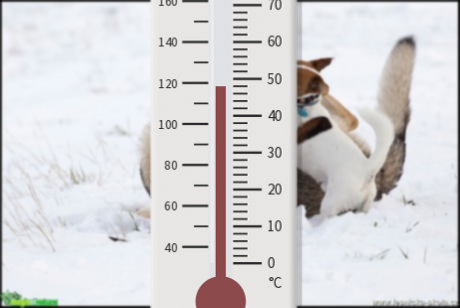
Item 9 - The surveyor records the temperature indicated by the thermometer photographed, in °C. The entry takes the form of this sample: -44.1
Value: 48
